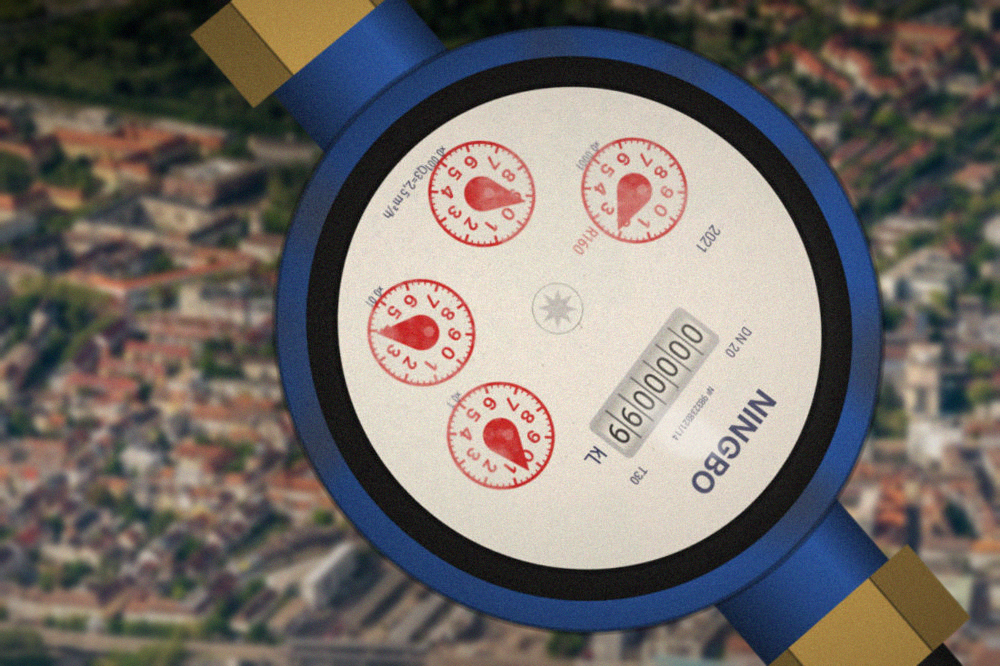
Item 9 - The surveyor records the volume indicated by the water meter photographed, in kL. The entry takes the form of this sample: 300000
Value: 99.0392
